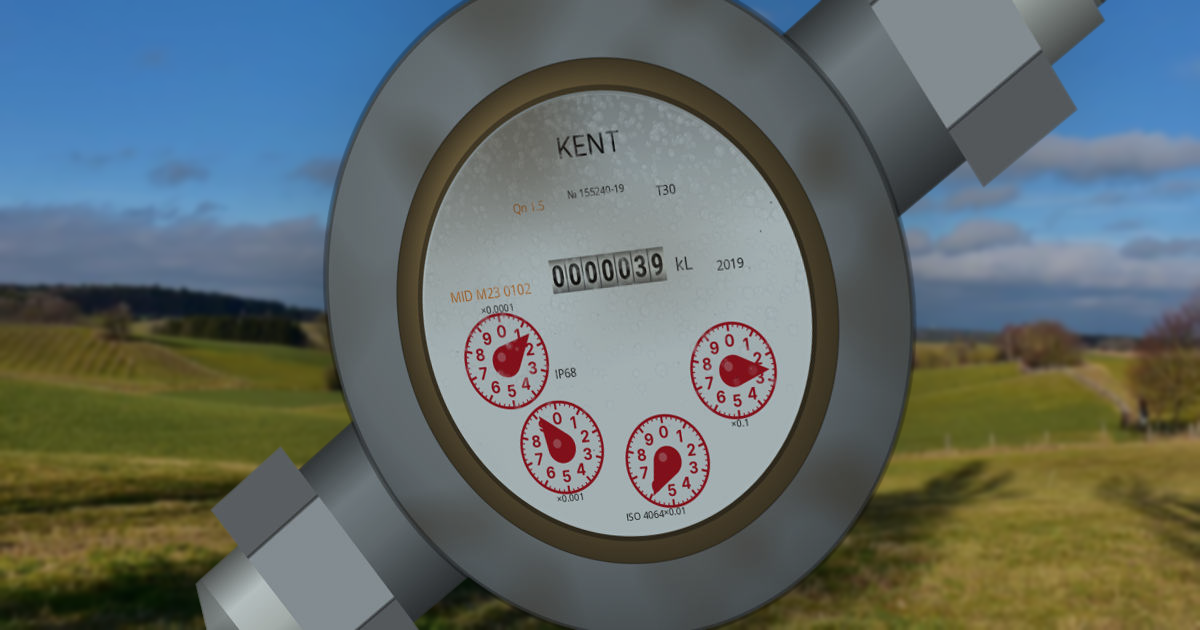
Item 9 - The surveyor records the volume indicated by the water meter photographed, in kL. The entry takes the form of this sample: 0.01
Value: 39.2591
